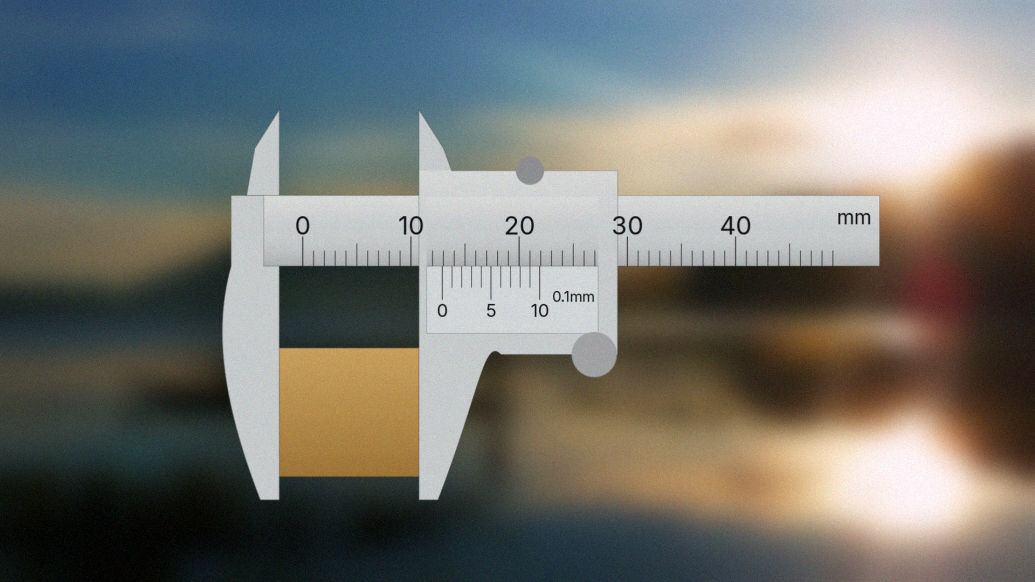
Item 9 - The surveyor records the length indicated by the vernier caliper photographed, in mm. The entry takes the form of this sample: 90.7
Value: 12.9
